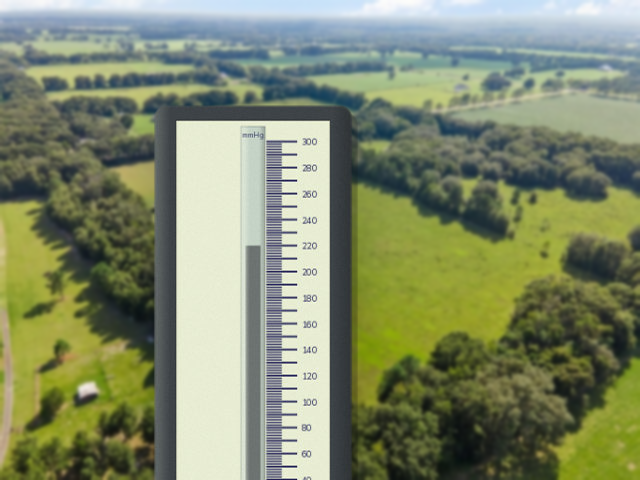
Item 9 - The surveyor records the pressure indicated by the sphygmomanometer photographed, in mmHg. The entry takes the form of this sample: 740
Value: 220
